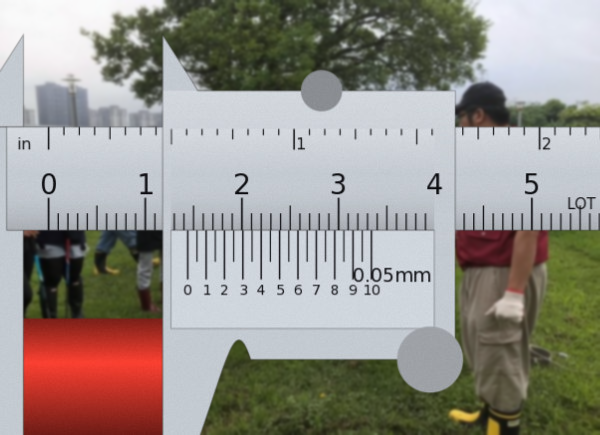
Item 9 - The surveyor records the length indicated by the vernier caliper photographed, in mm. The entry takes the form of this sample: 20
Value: 14.4
